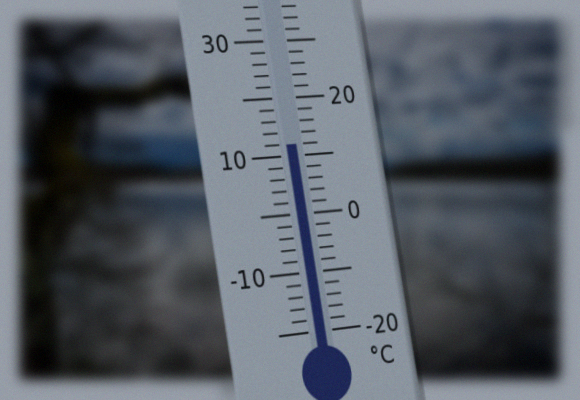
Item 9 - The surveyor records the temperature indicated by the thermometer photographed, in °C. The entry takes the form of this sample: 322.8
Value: 12
